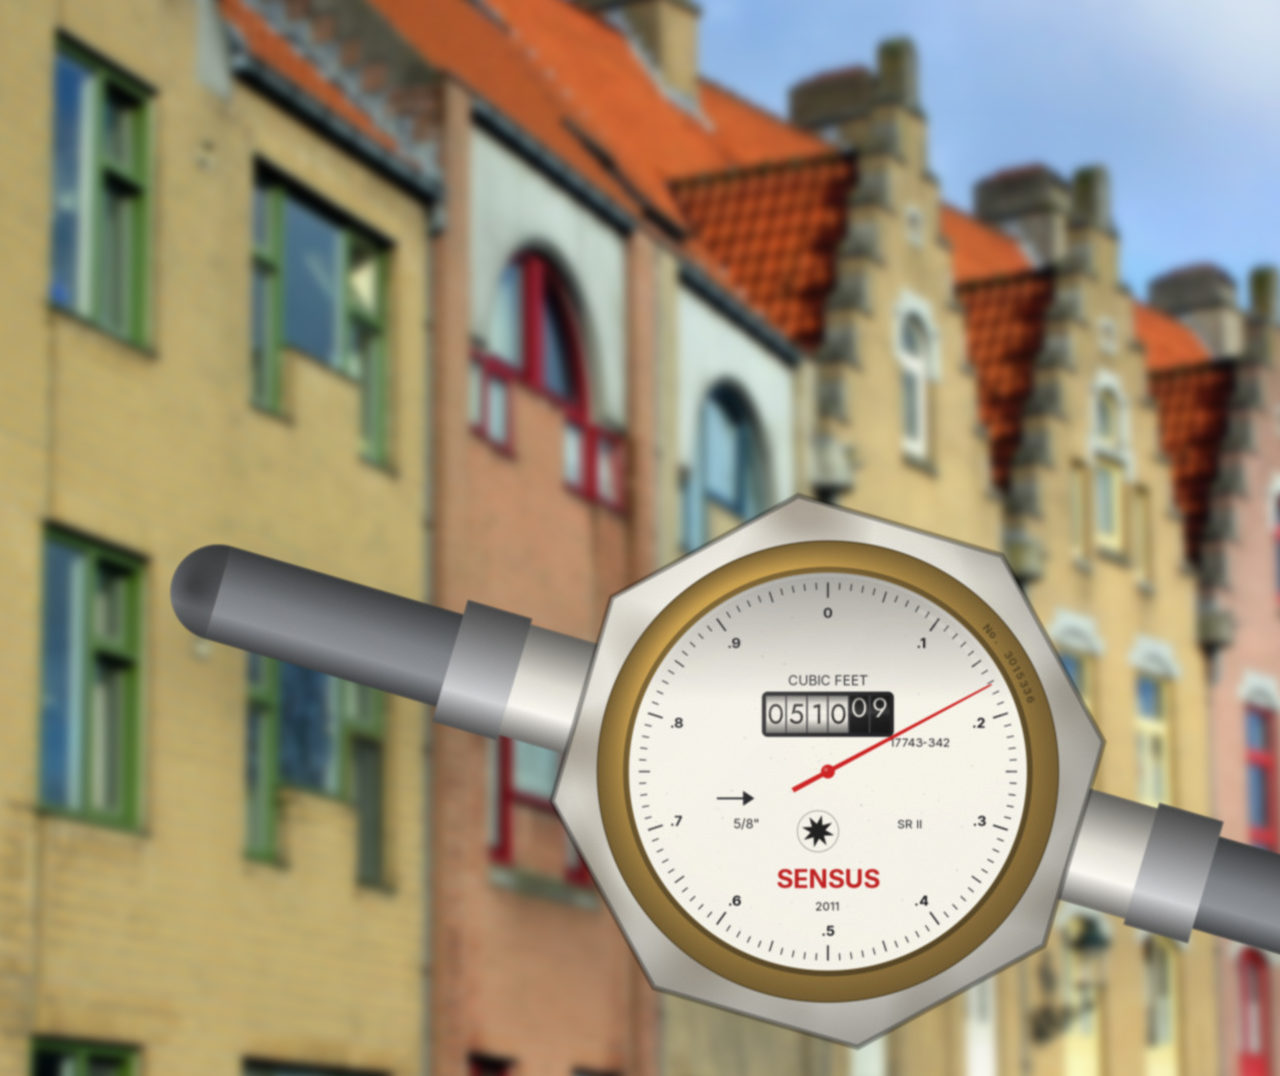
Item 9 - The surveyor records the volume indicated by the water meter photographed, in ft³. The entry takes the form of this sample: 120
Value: 51009.17
